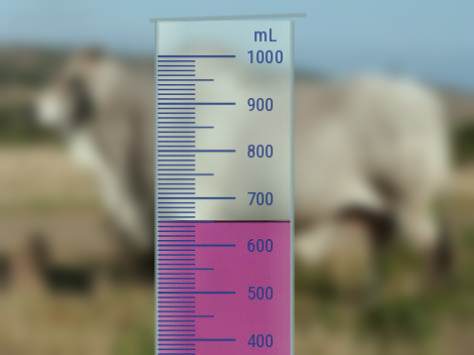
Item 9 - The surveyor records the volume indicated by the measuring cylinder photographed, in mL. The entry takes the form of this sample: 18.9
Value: 650
